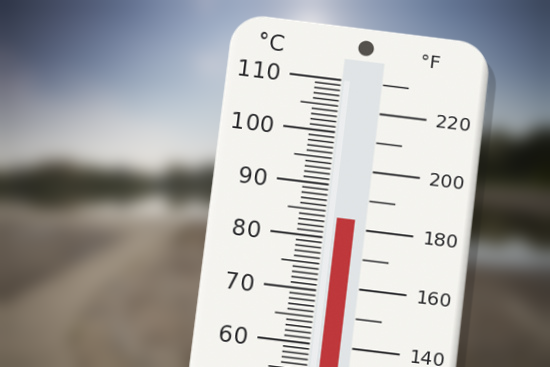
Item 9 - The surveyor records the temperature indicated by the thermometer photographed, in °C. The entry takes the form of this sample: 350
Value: 84
